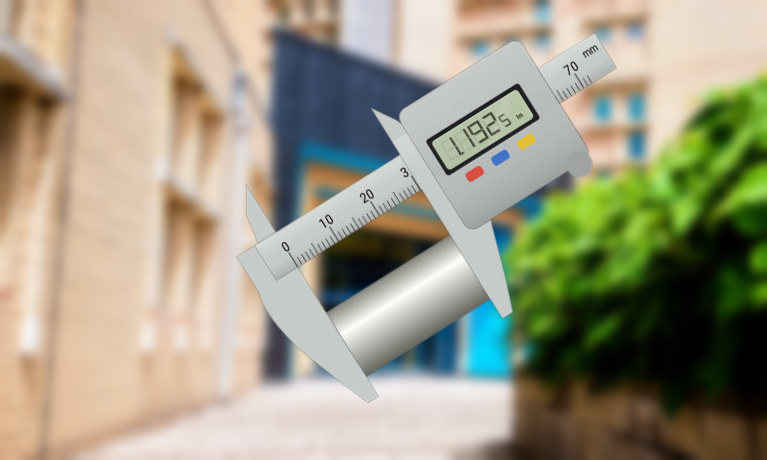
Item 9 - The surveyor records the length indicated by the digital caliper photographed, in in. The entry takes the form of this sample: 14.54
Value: 1.1925
